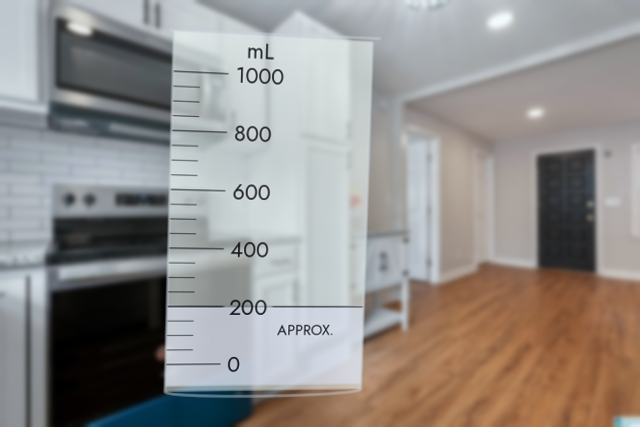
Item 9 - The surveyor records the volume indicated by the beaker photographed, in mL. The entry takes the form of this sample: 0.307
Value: 200
